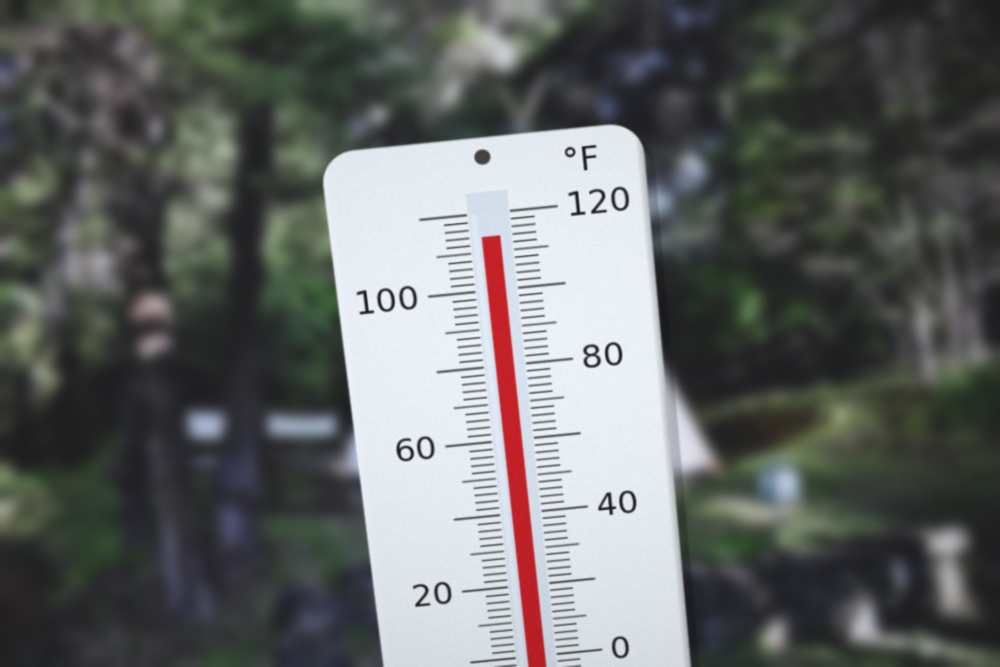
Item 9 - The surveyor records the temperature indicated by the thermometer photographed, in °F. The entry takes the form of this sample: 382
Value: 114
